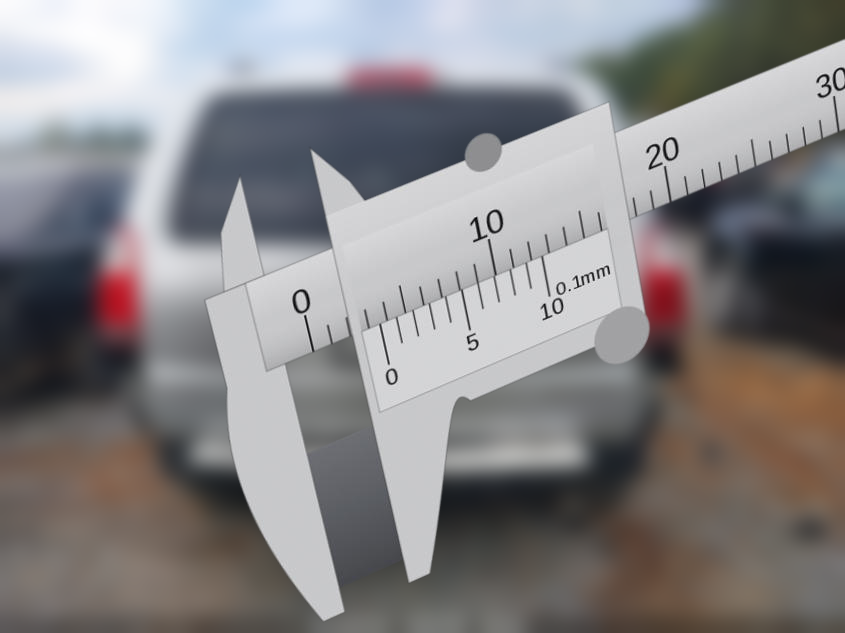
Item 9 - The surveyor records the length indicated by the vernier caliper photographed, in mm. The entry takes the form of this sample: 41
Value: 3.6
